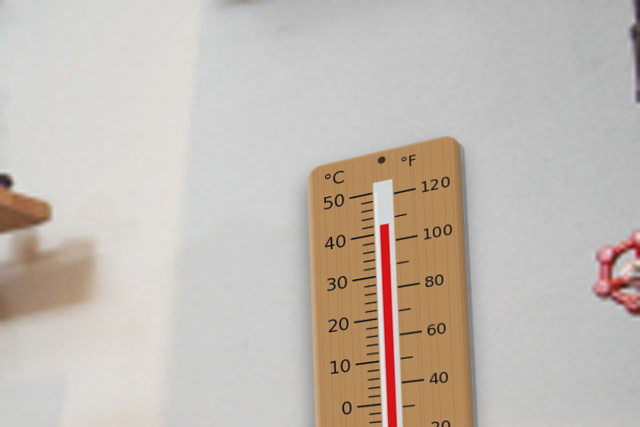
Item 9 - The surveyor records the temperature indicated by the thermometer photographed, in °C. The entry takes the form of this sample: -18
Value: 42
